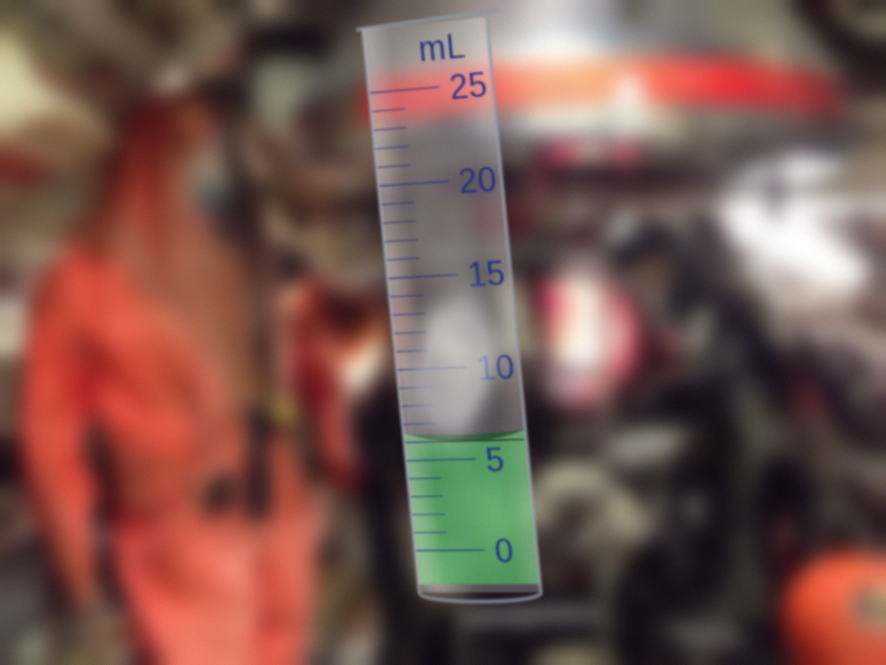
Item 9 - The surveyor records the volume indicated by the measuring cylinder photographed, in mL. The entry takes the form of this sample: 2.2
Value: 6
